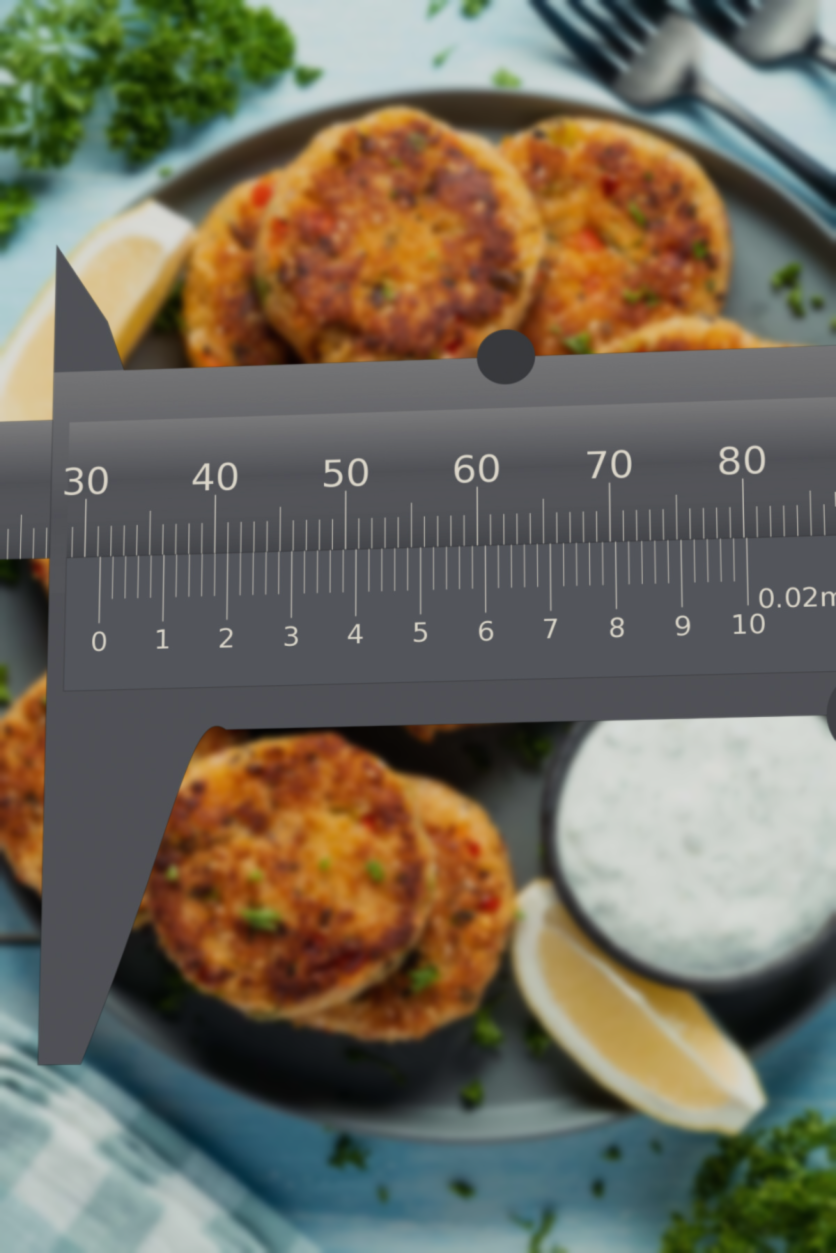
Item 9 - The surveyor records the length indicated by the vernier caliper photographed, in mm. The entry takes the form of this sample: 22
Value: 31.2
